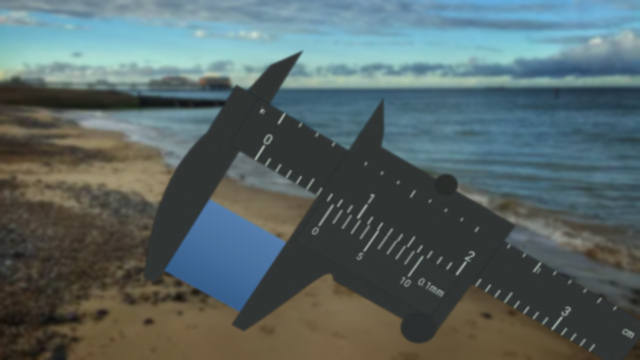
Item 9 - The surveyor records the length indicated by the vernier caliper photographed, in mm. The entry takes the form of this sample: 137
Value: 7.6
